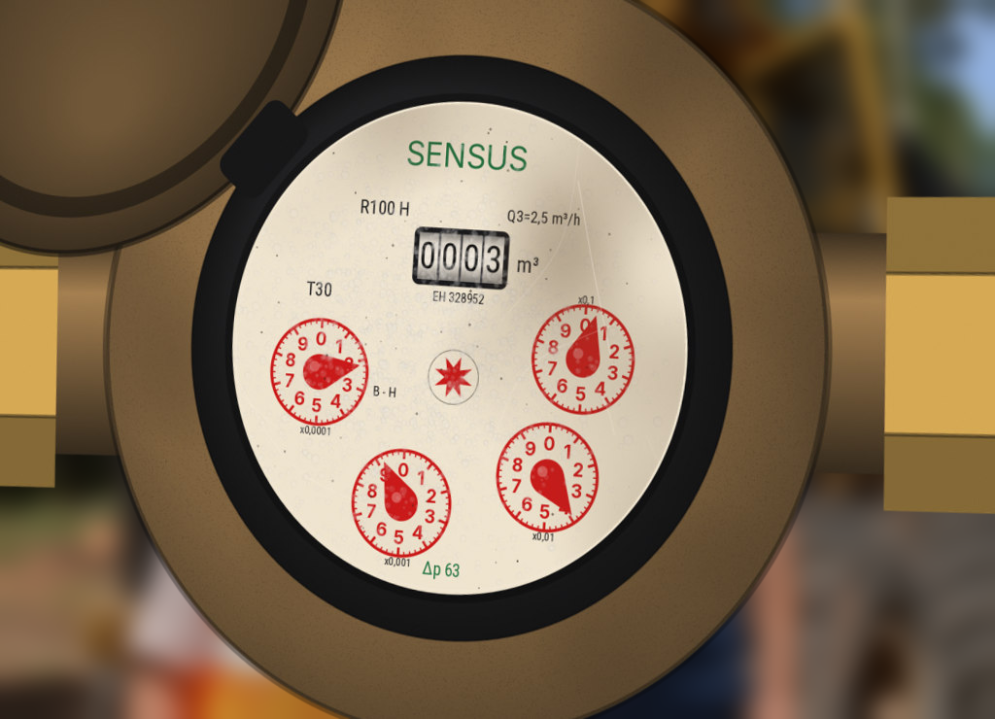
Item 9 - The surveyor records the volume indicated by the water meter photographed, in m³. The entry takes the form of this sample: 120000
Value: 3.0392
